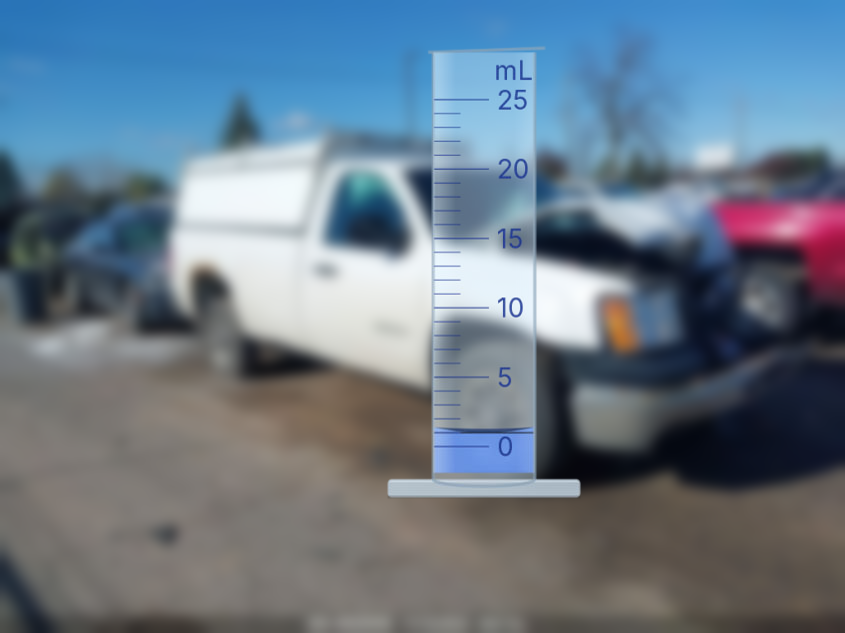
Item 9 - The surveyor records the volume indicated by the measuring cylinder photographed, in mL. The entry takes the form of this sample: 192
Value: 1
